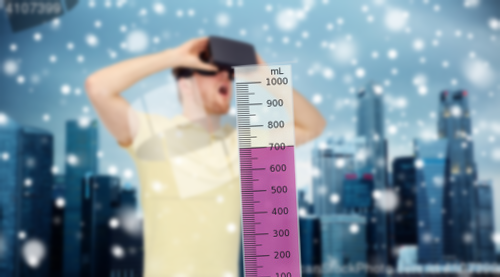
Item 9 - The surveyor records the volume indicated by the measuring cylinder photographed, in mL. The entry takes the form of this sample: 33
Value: 700
